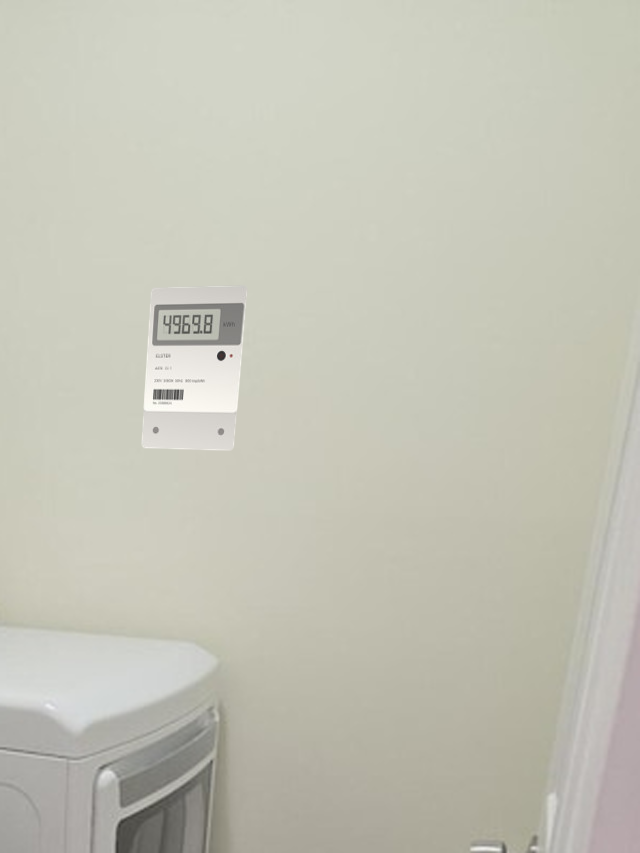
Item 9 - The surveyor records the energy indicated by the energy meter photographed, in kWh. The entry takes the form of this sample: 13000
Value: 4969.8
